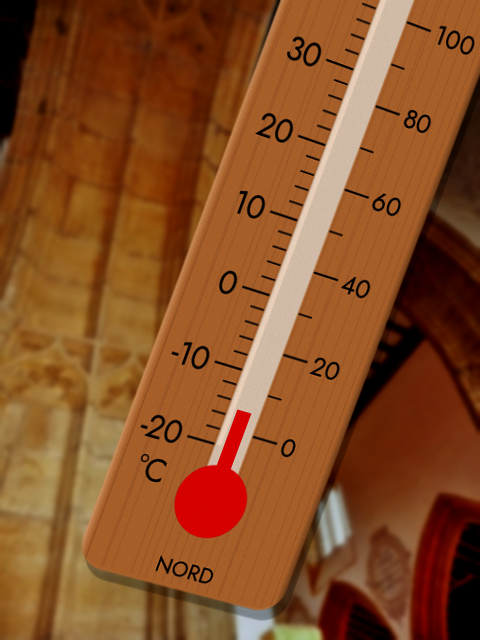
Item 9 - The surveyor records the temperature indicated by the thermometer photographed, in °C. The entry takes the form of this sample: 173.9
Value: -15
